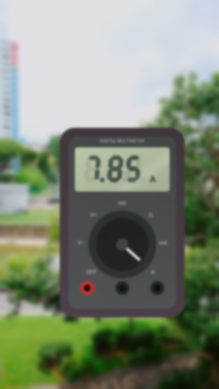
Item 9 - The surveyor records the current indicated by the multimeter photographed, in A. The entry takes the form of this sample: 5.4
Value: 7.85
